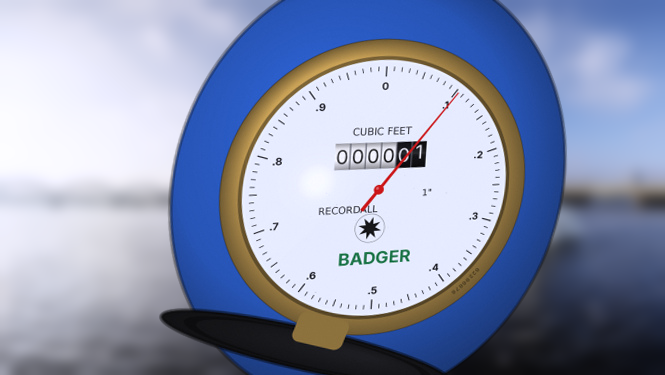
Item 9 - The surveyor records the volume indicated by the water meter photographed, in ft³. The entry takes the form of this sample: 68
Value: 1.10
